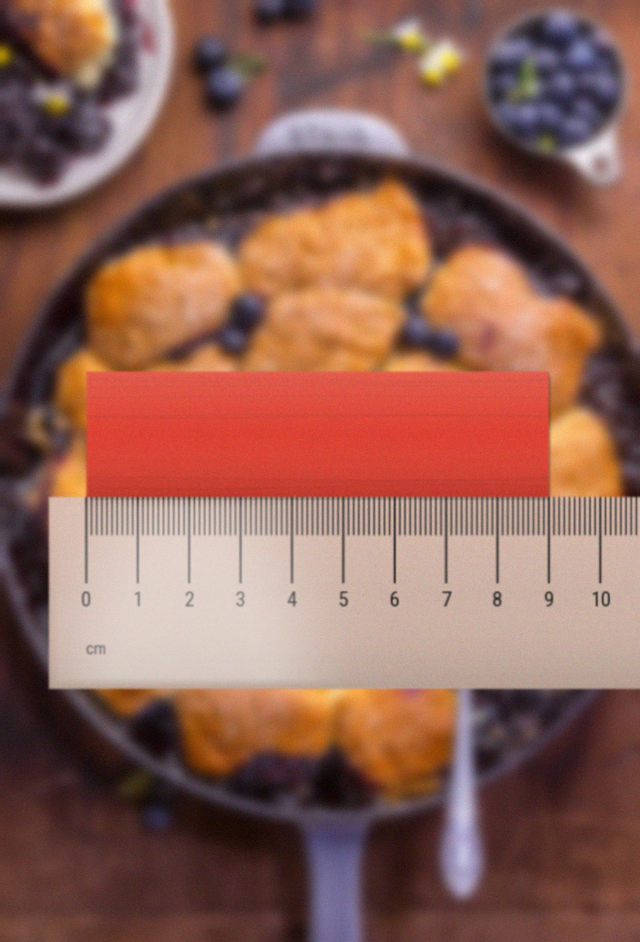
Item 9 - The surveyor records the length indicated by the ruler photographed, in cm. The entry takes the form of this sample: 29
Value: 9
